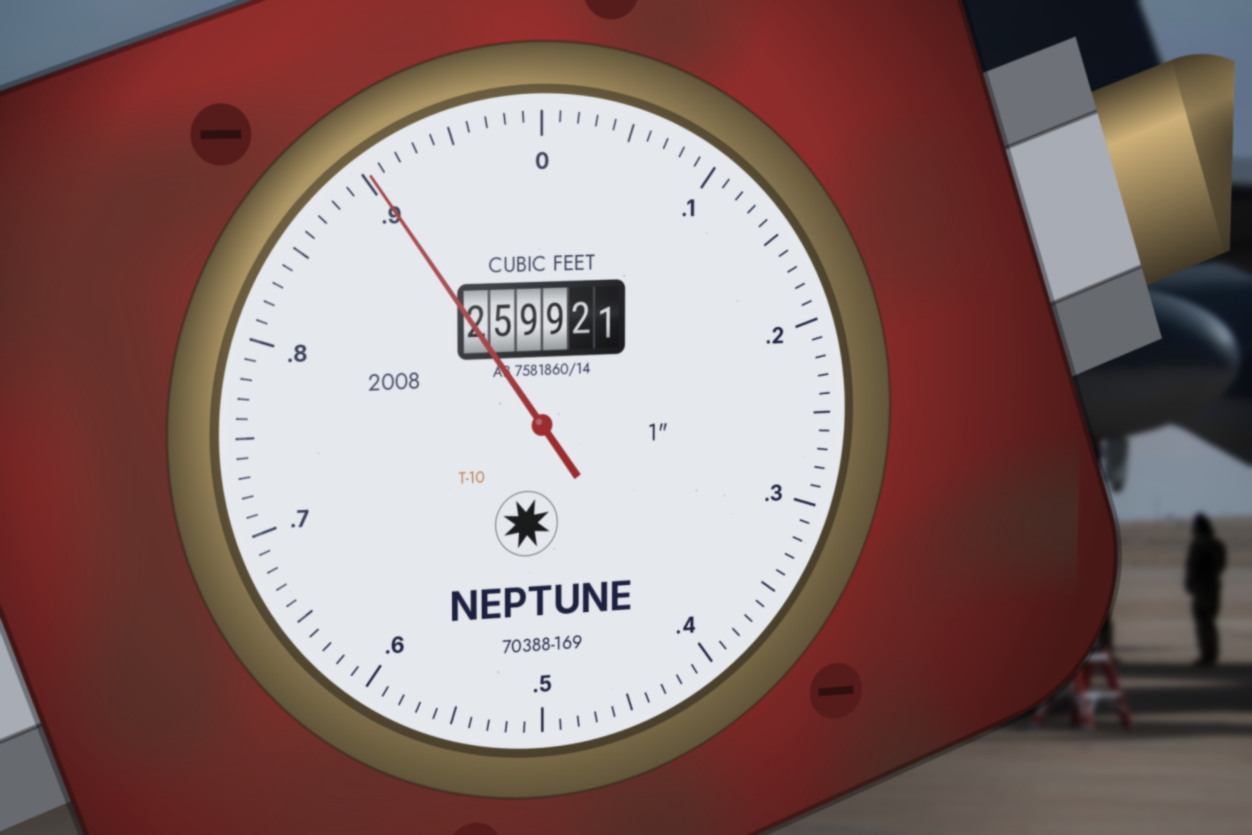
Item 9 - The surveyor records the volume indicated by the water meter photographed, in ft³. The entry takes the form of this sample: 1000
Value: 259920.90
